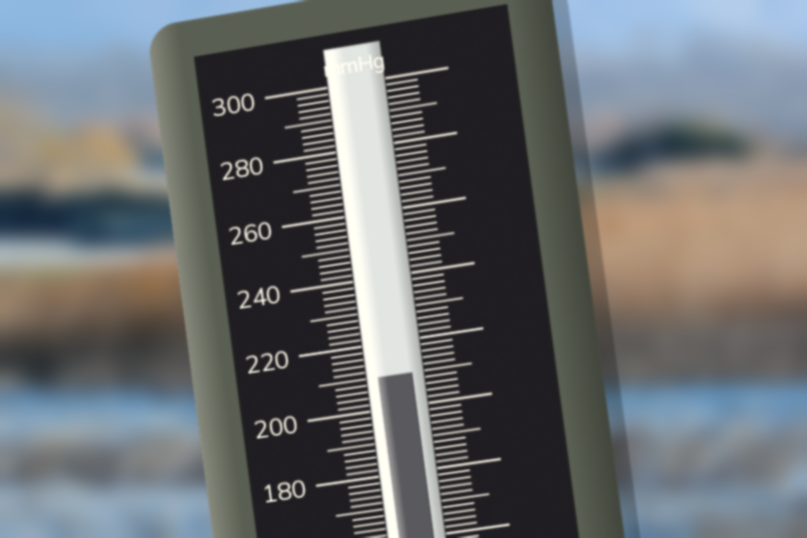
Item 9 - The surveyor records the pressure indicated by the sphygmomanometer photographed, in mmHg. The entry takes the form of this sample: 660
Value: 210
